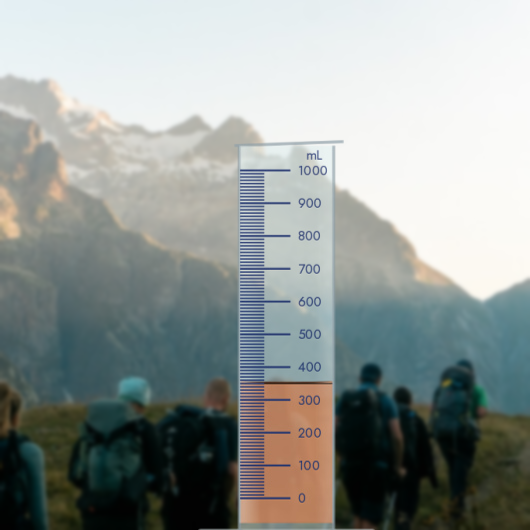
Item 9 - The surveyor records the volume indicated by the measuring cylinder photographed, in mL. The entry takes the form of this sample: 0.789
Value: 350
